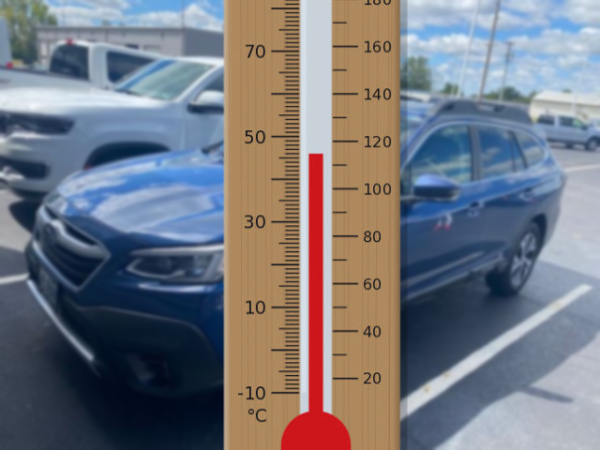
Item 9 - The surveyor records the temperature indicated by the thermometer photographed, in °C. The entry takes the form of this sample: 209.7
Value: 46
